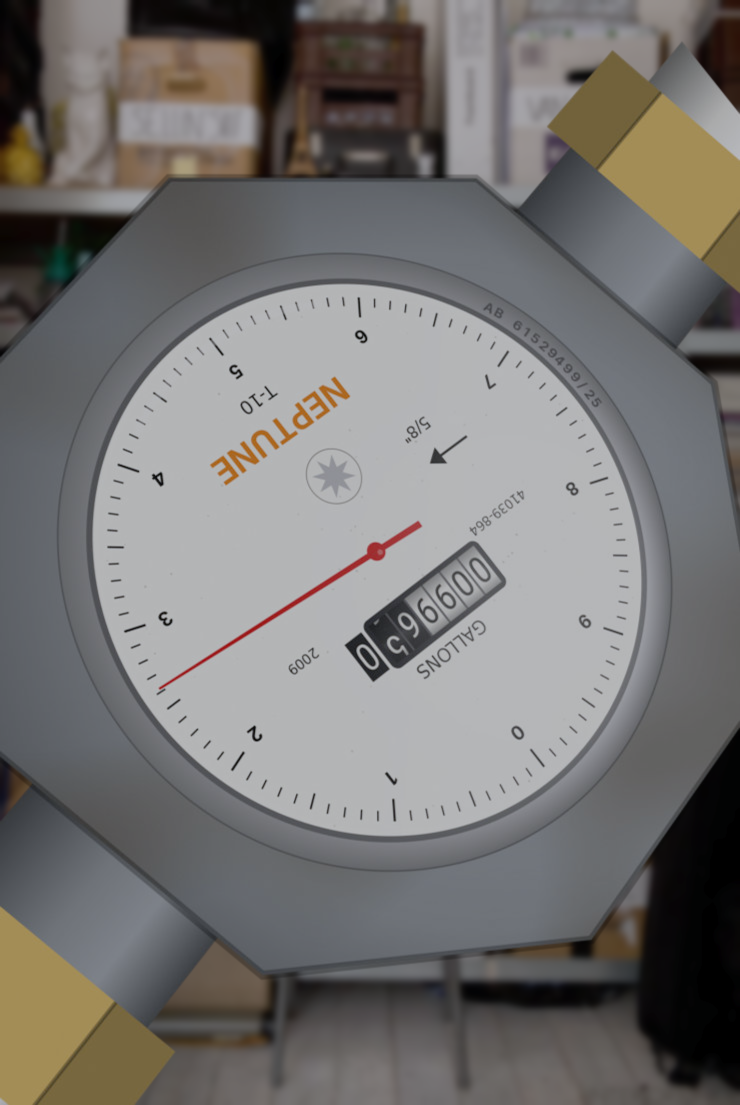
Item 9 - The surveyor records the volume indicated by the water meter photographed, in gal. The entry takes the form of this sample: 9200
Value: 99652.6
